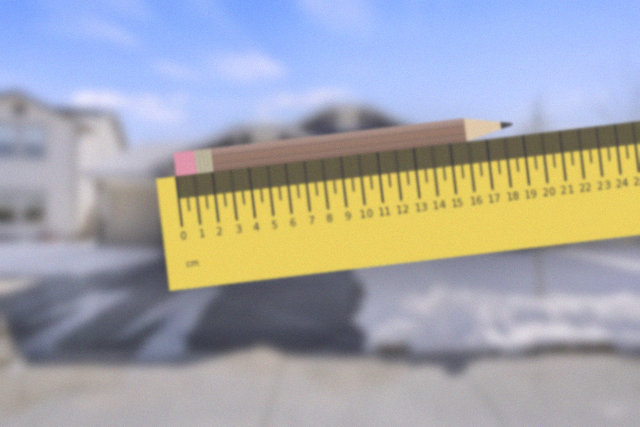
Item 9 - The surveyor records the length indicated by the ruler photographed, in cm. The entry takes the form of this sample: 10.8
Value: 18.5
